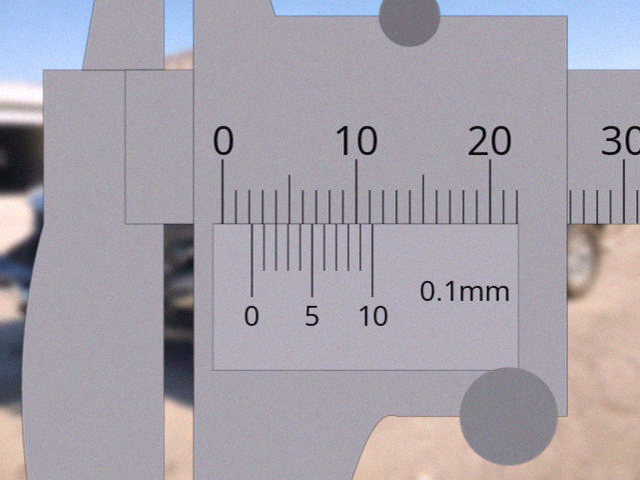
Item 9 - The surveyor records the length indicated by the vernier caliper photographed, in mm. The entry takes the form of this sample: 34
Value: 2.2
